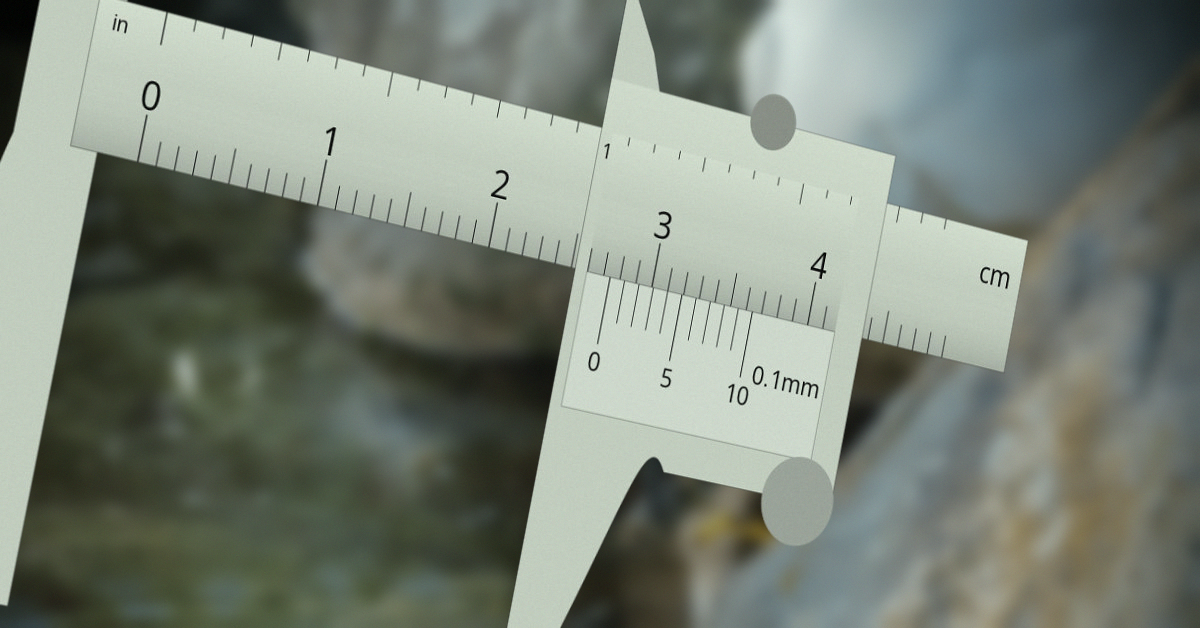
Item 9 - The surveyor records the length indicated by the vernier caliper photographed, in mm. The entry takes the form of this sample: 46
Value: 27.4
